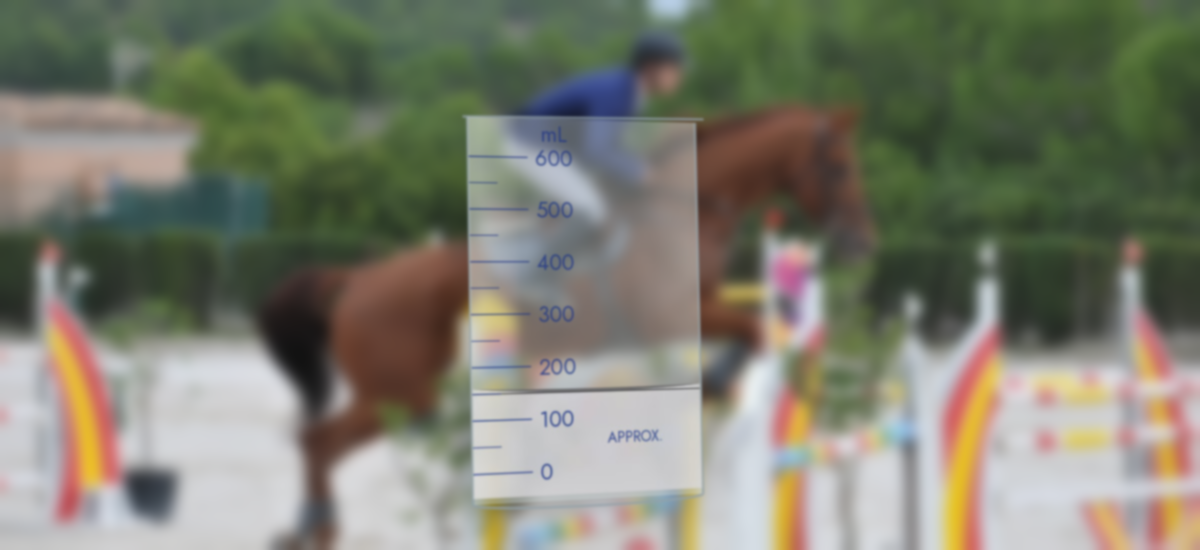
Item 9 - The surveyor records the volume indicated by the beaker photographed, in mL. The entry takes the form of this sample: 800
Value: 150
